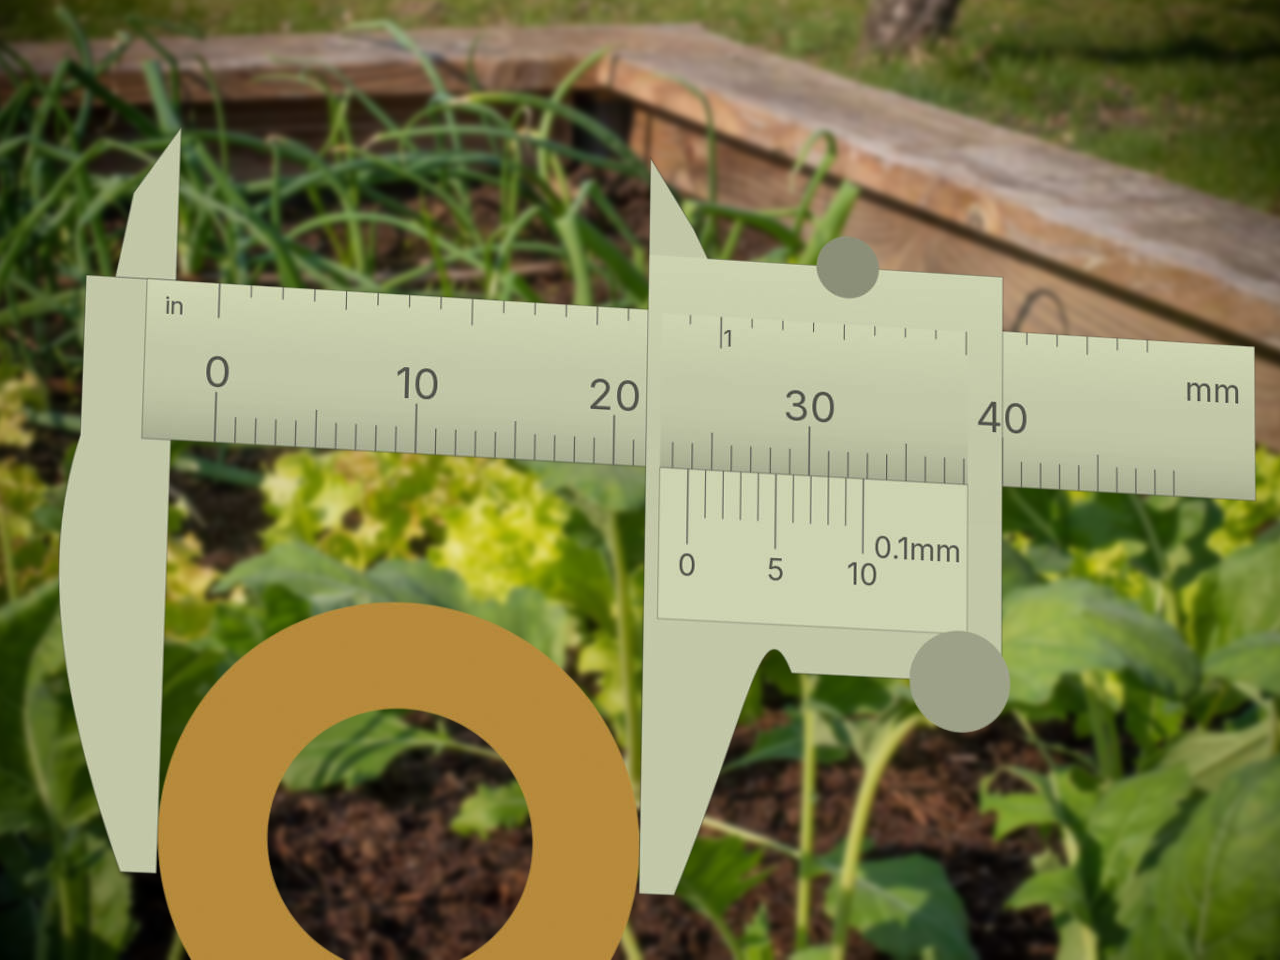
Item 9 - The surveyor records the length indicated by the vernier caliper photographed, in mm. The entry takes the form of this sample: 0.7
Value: 23.8
